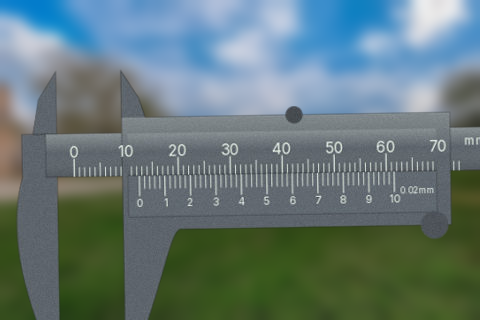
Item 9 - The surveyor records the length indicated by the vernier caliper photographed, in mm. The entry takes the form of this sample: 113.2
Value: 12.5
